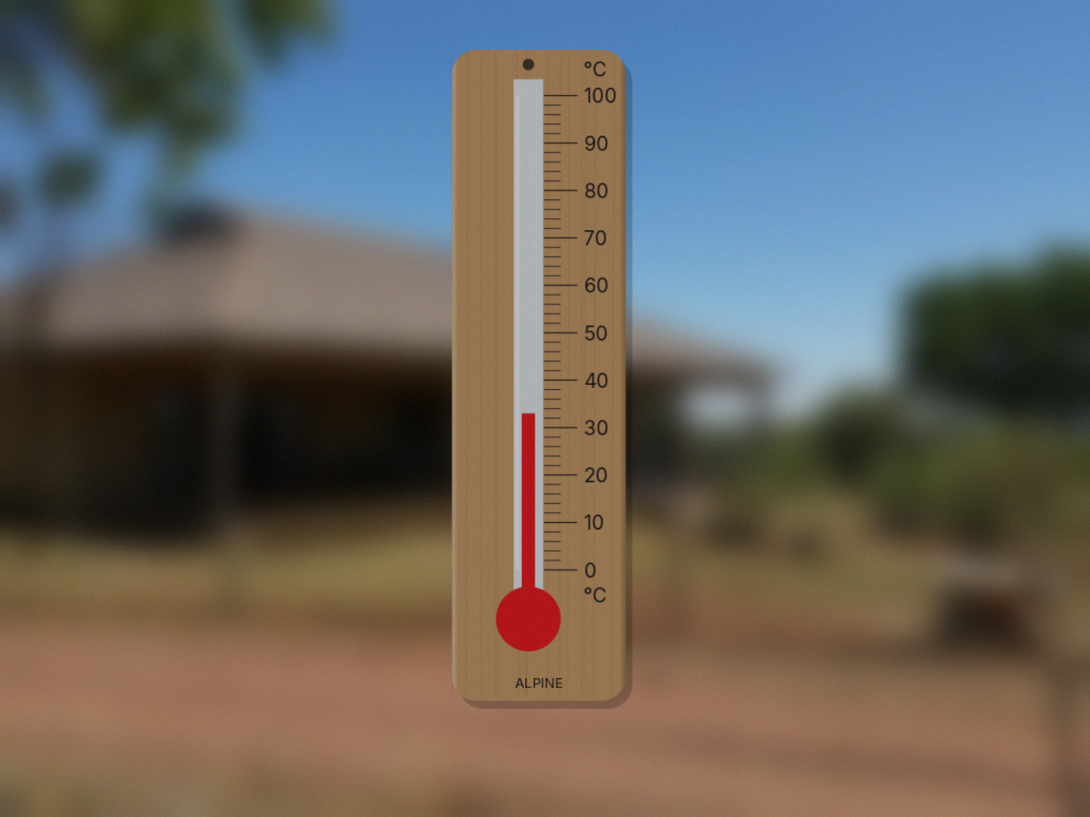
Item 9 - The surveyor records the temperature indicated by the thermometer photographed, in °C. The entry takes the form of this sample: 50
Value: 33
